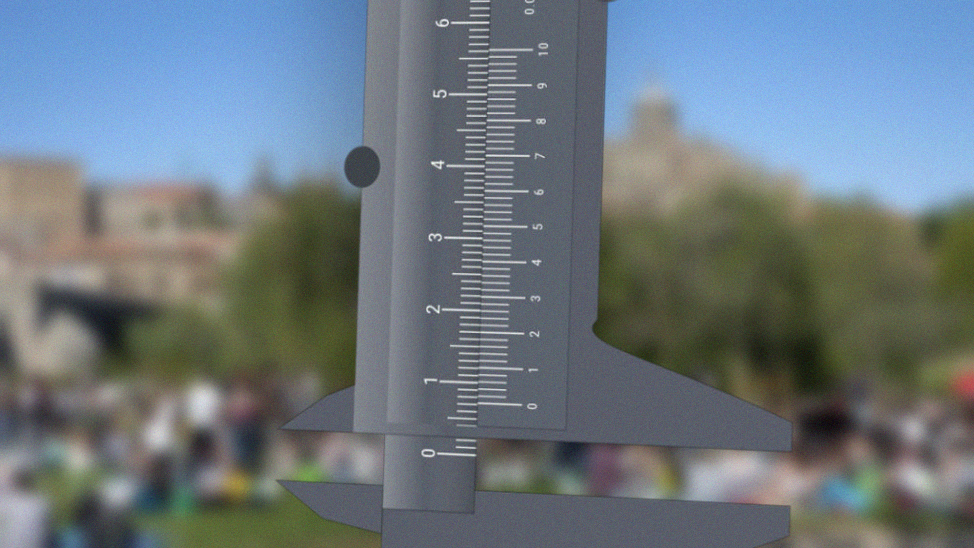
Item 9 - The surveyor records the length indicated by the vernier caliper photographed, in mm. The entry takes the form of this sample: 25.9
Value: 7.2
